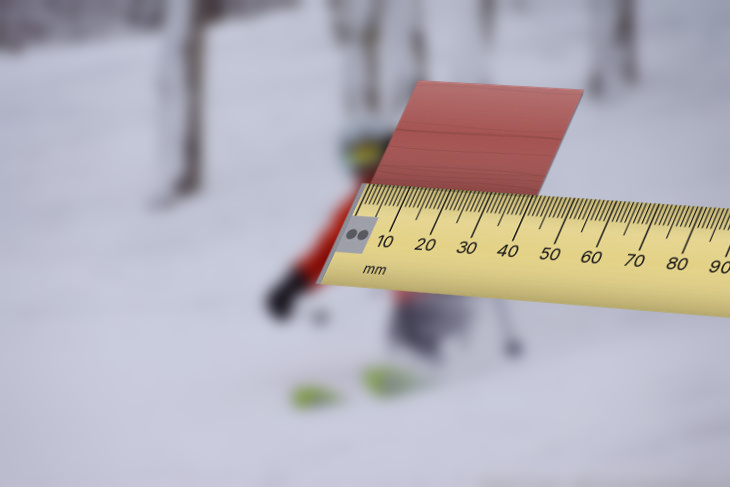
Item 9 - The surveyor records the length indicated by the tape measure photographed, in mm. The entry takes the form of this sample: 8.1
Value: 41
